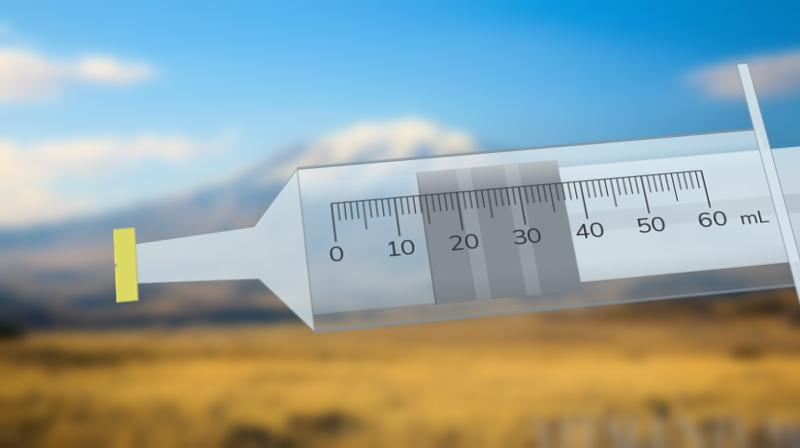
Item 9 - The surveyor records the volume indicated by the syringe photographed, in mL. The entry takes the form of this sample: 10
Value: 14
